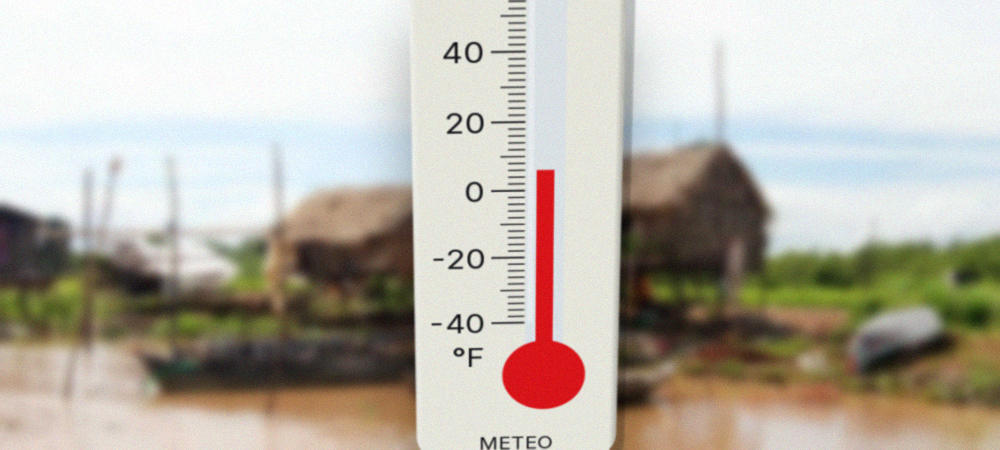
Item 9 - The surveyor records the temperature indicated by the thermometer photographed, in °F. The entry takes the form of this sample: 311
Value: 6
